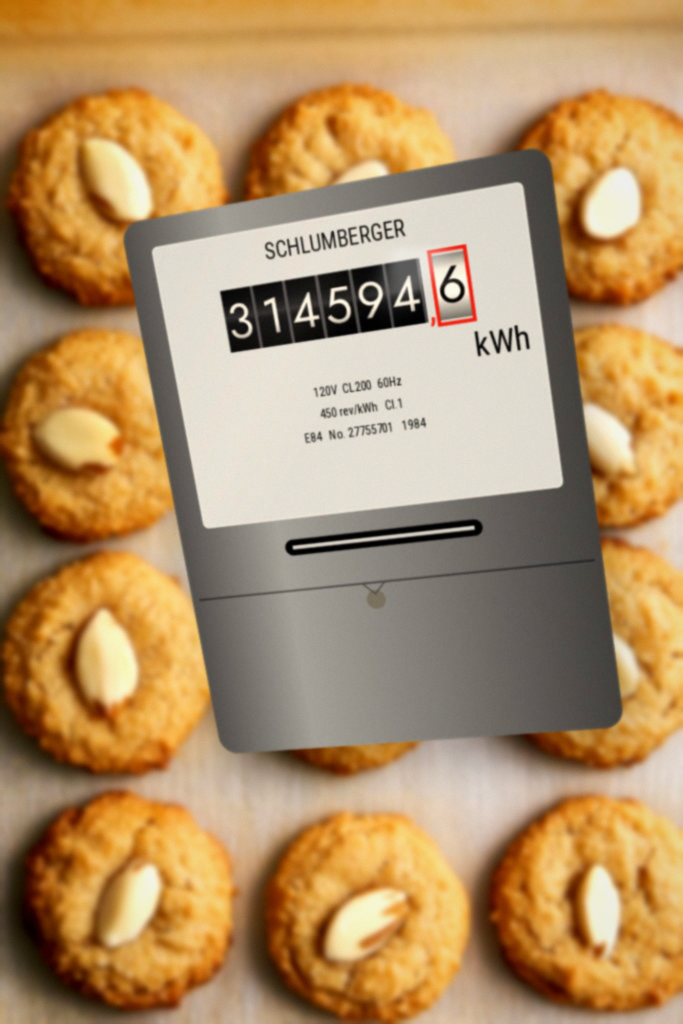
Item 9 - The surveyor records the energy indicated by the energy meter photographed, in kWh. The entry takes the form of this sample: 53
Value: 314594.6
